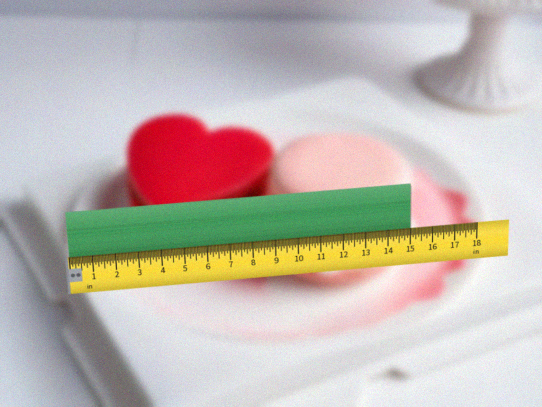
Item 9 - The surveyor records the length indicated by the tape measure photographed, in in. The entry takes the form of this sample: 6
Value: 15
